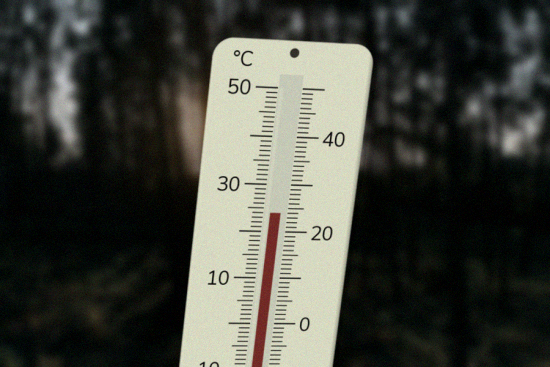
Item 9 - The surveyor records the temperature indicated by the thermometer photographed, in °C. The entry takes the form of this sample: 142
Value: 24
